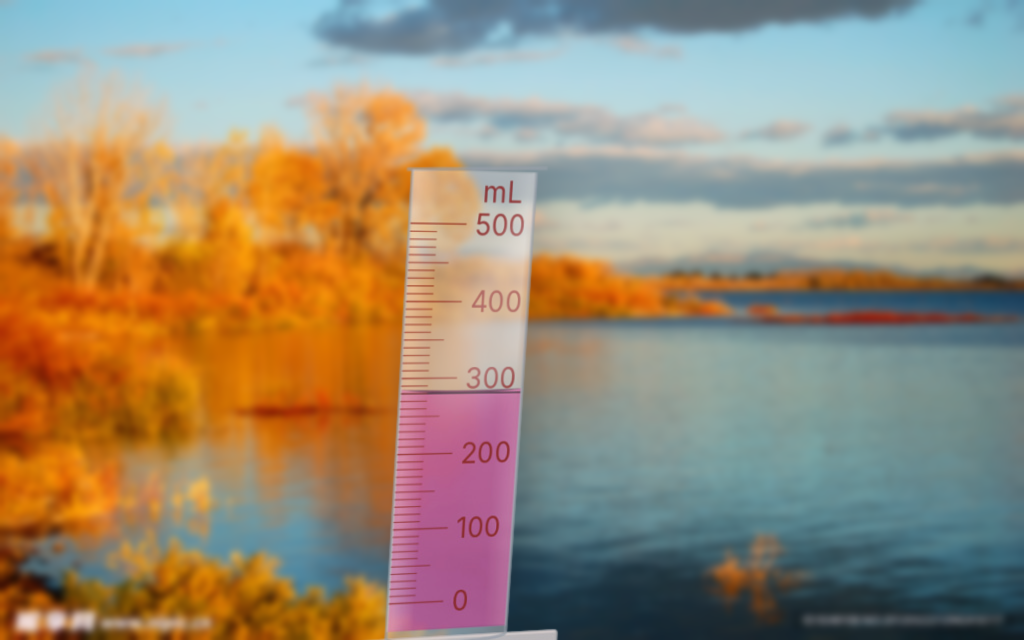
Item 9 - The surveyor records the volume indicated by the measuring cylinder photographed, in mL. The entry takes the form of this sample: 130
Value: 280
